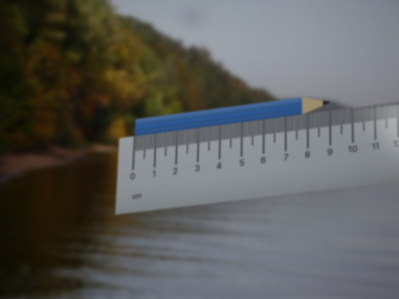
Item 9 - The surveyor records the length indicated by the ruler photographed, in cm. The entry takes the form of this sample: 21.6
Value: 9
